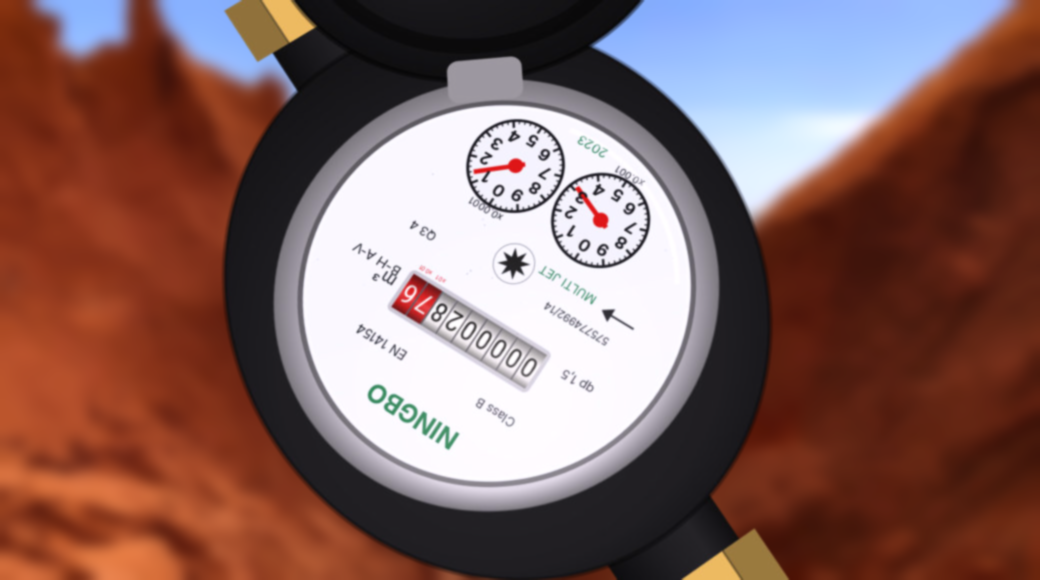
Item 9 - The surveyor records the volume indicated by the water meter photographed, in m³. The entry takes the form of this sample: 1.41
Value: 28.7631
